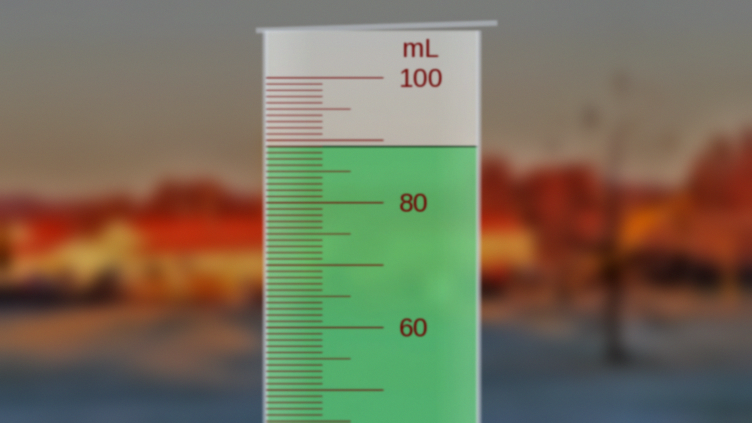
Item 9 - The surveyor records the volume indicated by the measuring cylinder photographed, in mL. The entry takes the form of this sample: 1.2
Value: 89
